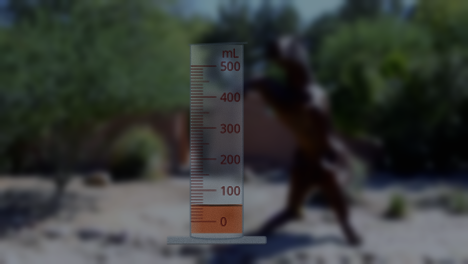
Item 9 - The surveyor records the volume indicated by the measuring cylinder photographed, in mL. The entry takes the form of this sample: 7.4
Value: 50
